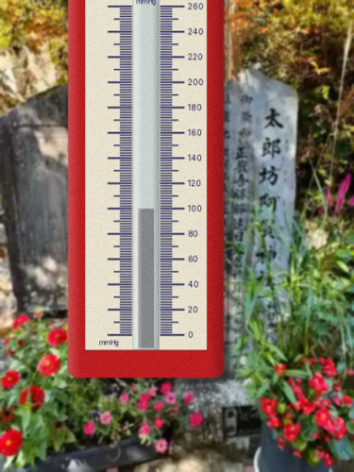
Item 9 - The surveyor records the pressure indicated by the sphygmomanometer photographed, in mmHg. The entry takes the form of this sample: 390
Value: 100
